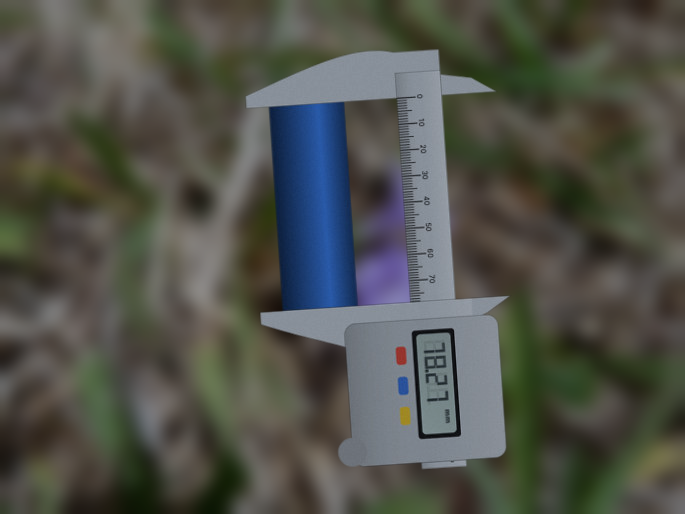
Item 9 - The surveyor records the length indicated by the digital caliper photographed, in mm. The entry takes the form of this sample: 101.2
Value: 78.27
